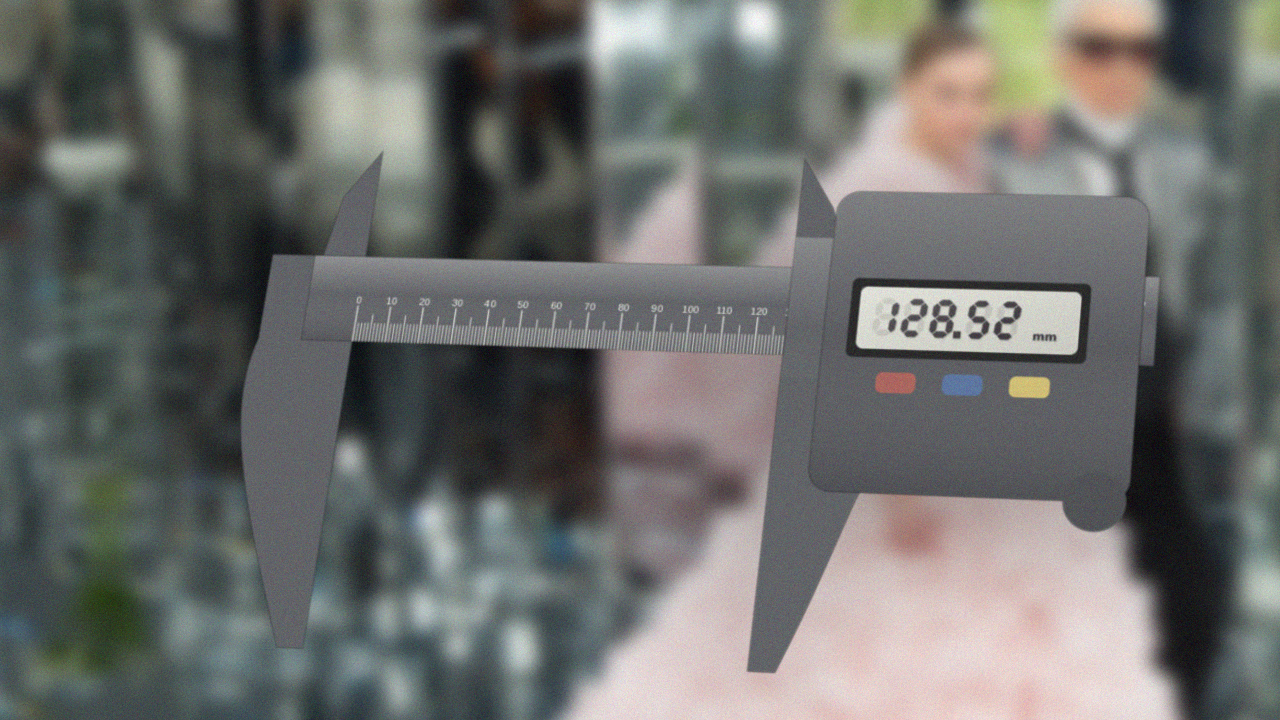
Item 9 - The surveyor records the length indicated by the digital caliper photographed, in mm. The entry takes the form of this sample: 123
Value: 128.52
